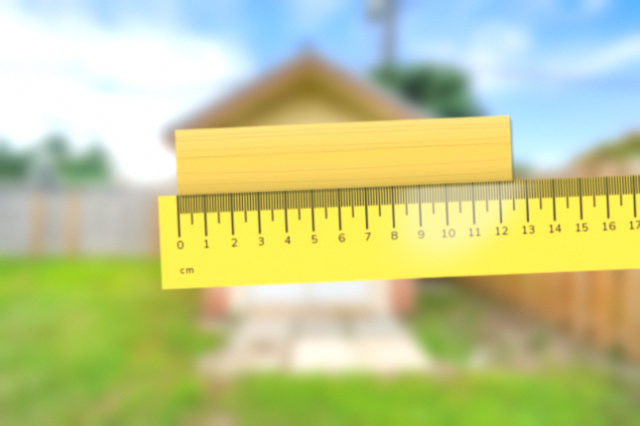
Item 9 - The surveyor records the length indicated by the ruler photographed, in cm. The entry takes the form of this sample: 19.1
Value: 12.5
